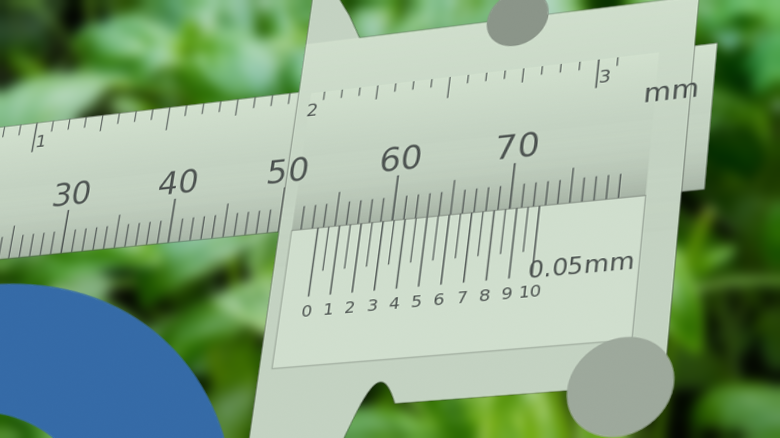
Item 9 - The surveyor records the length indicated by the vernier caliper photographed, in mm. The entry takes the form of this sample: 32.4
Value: 53.5
